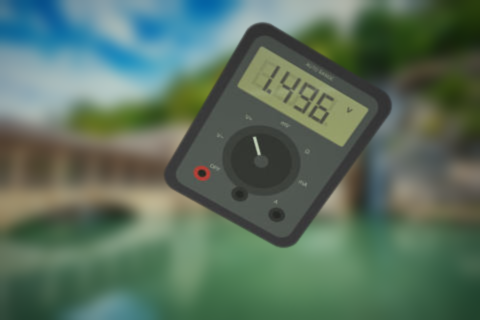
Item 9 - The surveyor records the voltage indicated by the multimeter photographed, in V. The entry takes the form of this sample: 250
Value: 1.496
